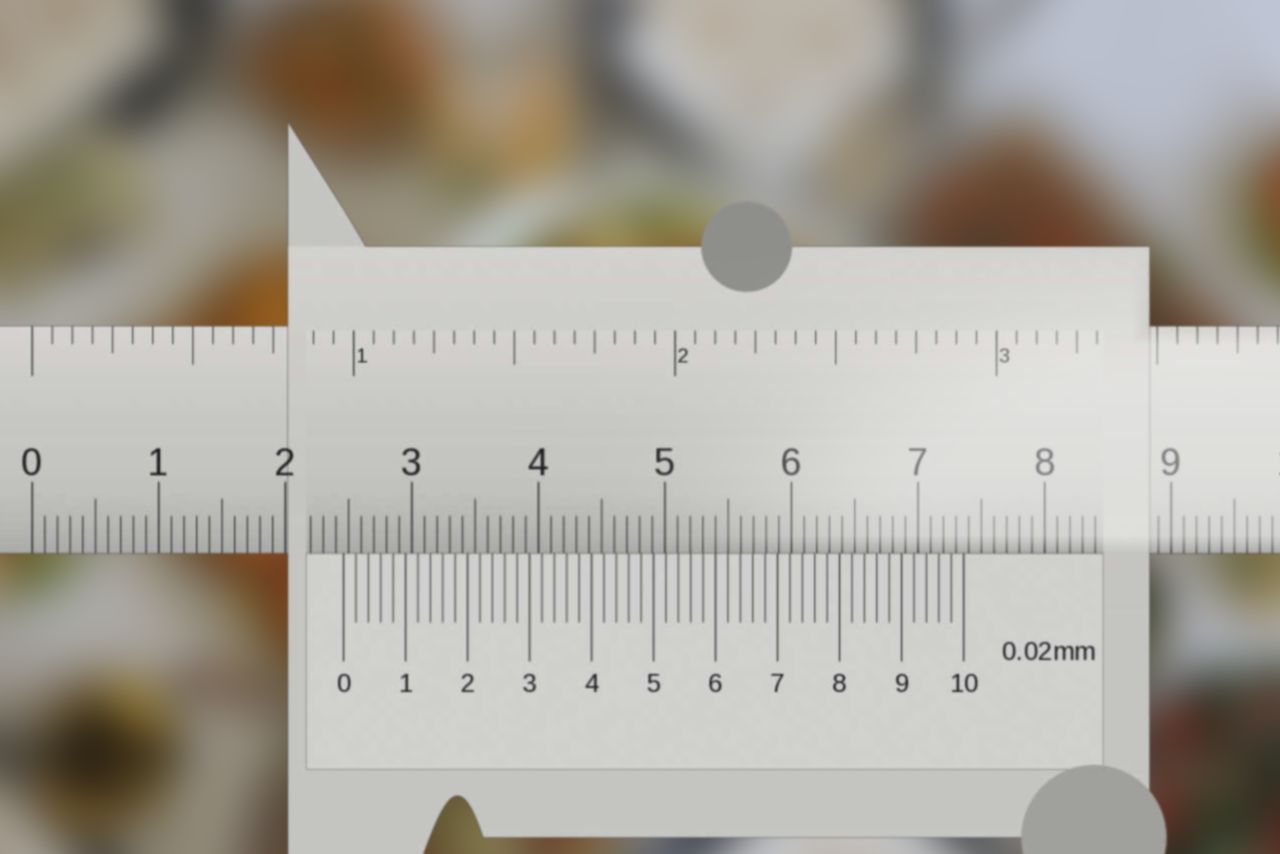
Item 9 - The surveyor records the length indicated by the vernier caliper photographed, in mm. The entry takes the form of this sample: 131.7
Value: 24.6
